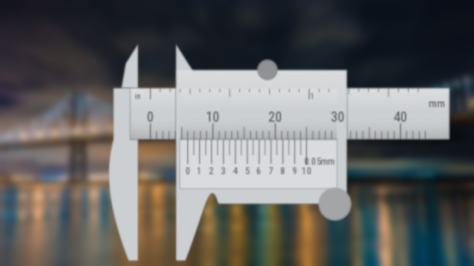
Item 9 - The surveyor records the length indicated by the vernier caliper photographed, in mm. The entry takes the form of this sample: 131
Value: 6.0
